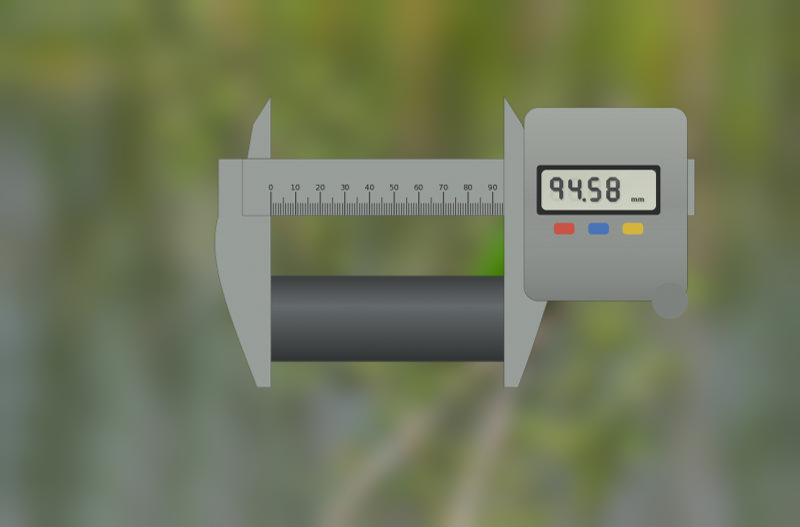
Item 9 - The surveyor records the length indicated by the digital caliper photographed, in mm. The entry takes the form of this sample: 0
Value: 94.58
